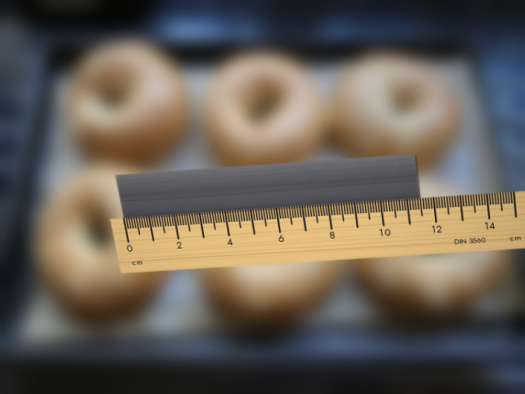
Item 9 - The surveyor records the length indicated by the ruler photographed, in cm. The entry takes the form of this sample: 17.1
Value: 11.5
